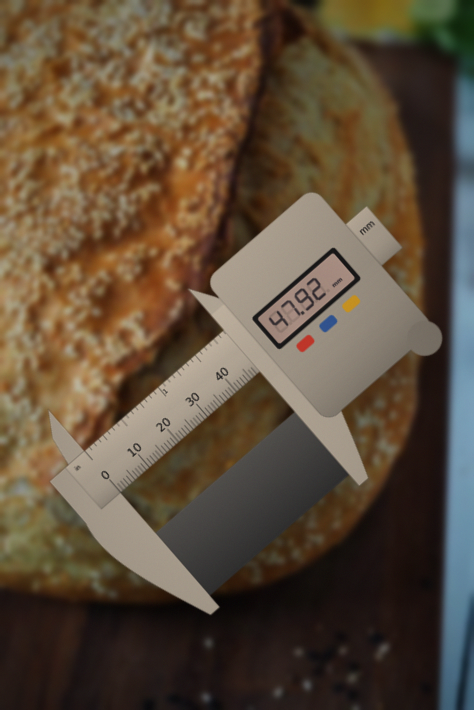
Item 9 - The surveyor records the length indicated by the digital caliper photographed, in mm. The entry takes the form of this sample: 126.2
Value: 47.92
